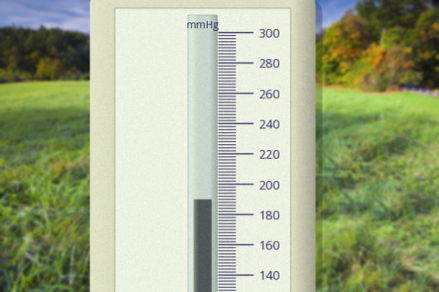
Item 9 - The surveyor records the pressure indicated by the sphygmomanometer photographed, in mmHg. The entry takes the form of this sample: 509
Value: 190
